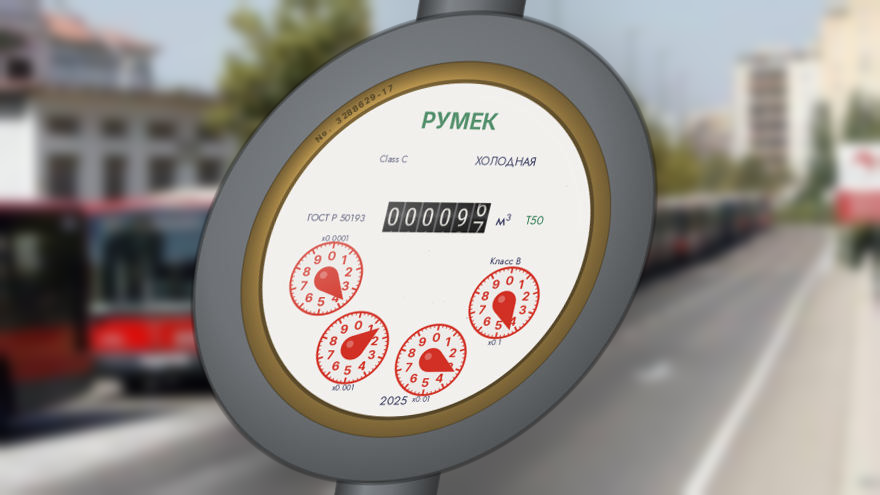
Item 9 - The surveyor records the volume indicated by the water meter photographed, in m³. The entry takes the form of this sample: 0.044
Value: 96.4313
